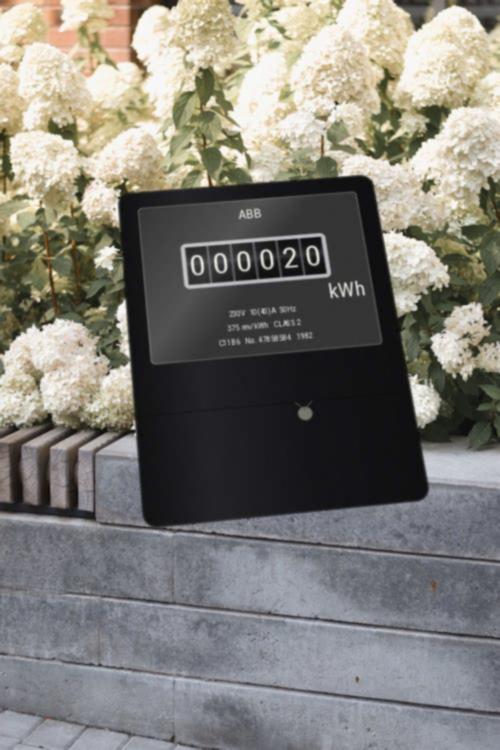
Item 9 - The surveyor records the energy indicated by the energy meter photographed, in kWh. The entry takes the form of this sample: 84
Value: 20
